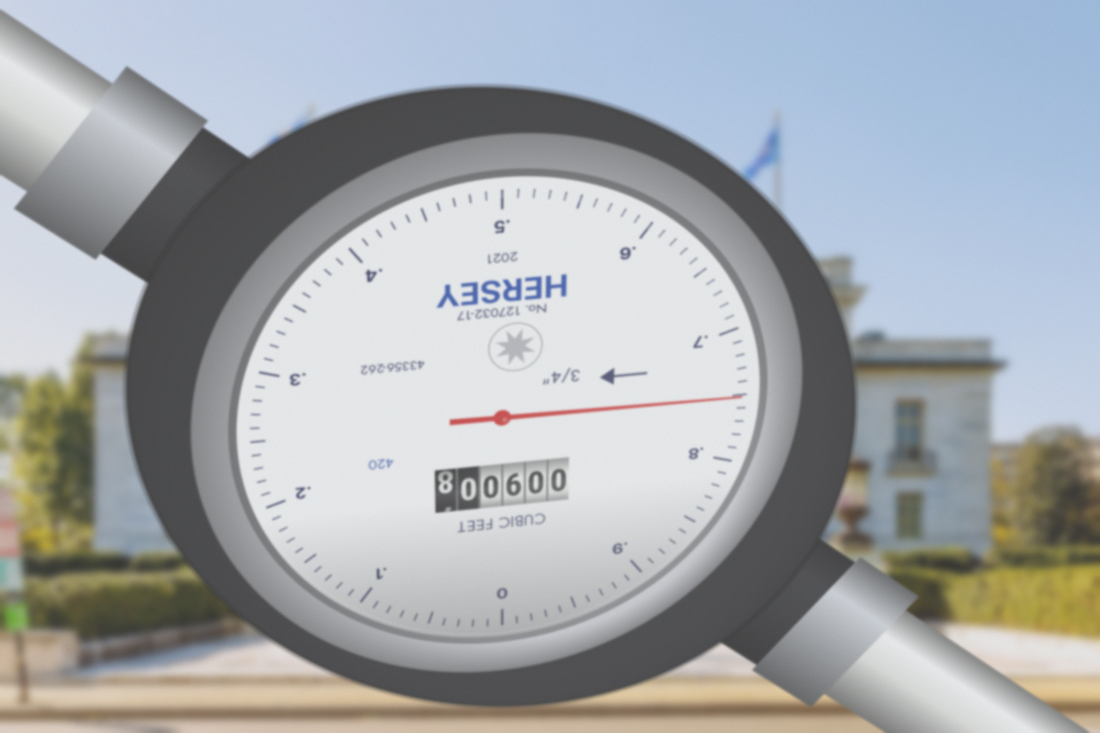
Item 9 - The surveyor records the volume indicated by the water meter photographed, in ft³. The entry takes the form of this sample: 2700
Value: 9007.75
